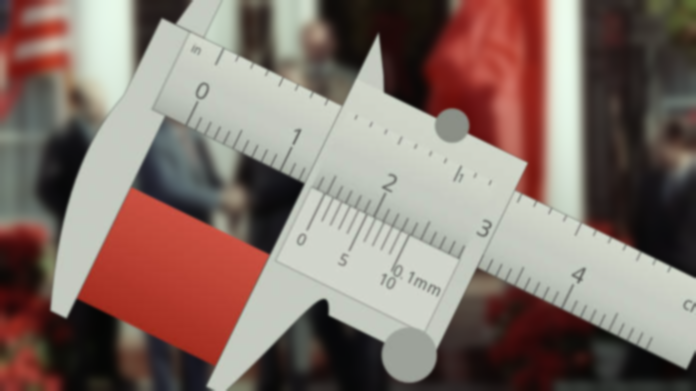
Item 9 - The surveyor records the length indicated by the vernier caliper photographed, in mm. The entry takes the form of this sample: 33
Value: 14.8
